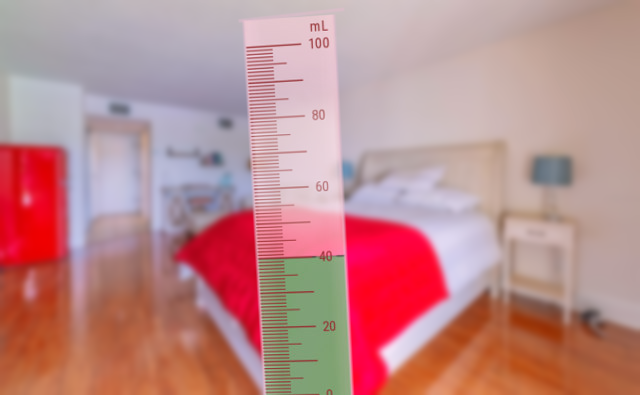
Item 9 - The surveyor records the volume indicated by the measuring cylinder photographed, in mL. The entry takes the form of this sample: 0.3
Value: 40
